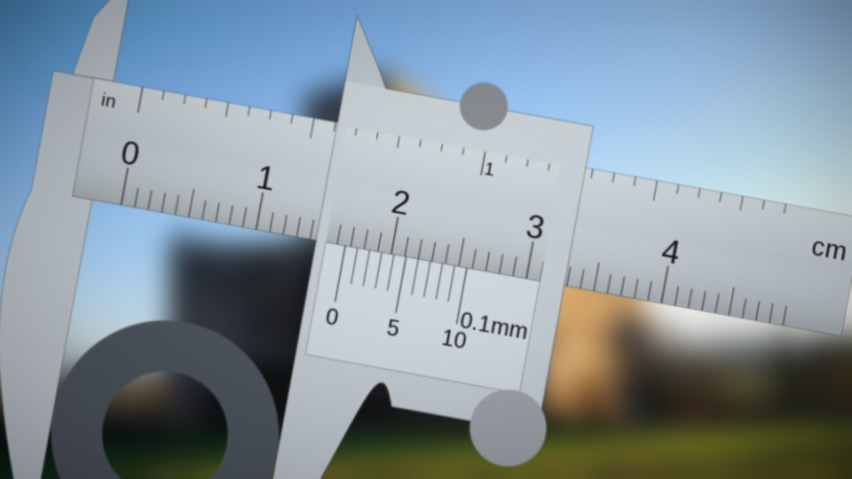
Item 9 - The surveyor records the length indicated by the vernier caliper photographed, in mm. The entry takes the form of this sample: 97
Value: 16.6
